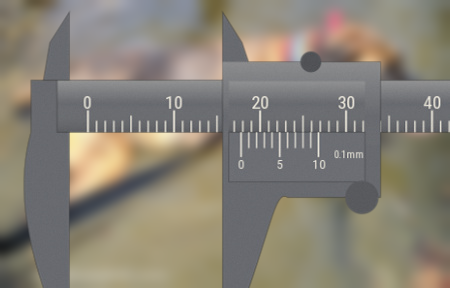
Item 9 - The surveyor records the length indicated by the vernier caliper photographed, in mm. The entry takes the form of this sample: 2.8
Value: 17.8
